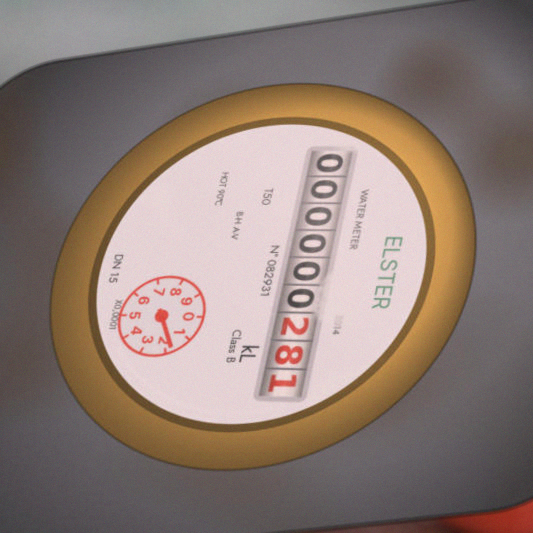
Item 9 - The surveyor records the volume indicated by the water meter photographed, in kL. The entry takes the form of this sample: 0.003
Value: 0.2811
